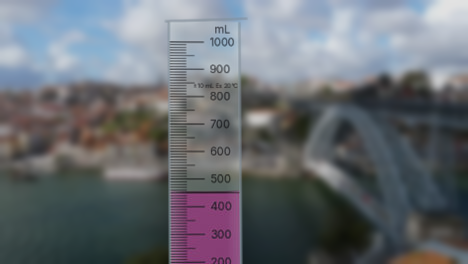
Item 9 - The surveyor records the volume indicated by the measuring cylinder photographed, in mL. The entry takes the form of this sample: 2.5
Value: 450
